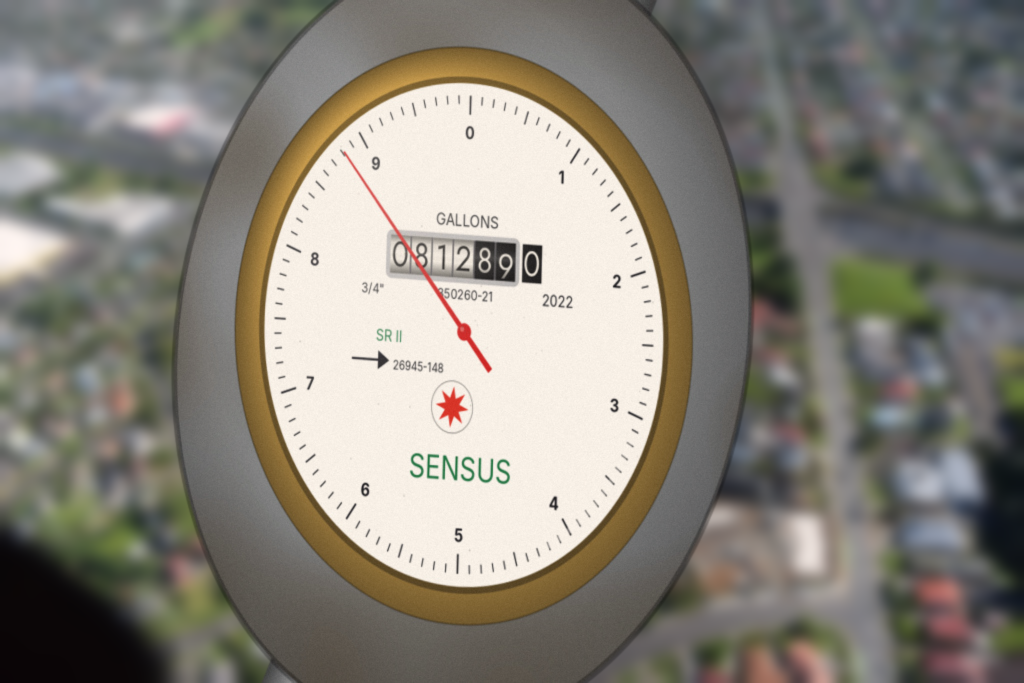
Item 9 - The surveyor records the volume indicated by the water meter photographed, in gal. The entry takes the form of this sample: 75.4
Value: 812888.8
